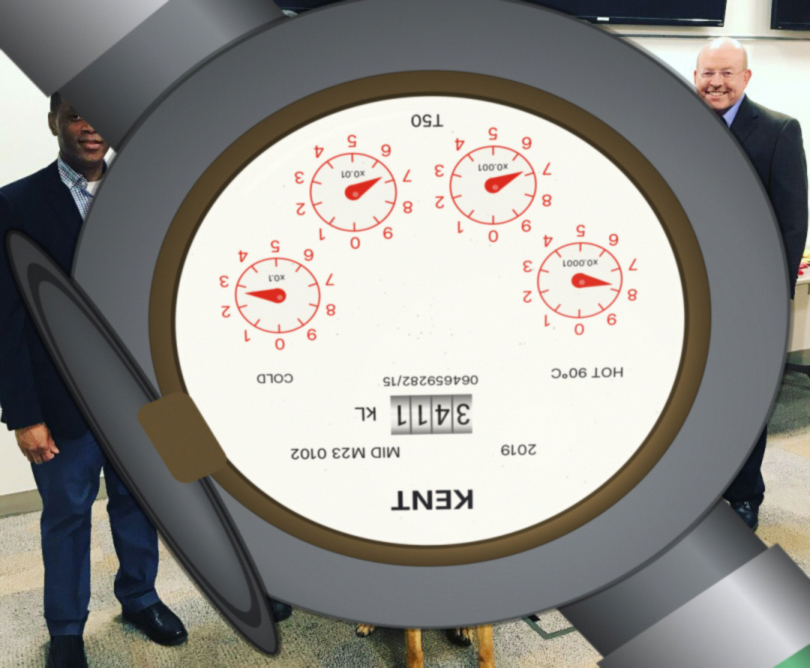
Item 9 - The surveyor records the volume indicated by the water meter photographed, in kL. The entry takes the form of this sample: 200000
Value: 3411.2667
